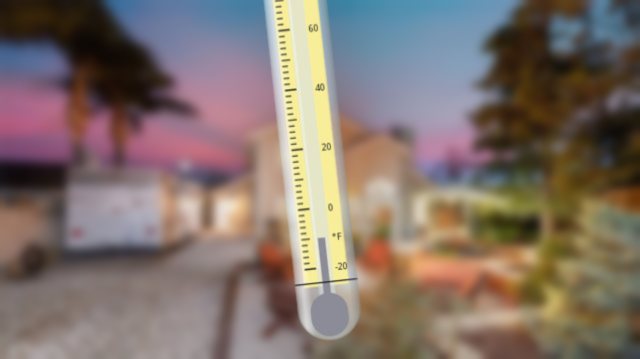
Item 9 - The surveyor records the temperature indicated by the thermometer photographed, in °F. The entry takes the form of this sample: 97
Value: -10
